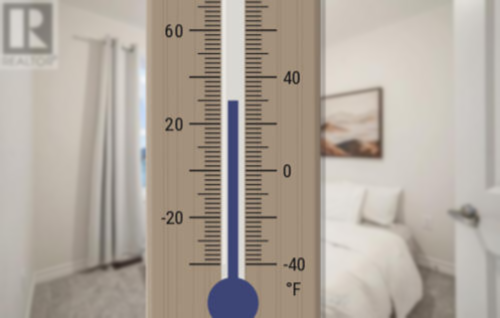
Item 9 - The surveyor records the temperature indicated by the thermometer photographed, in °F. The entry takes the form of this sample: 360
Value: 30
